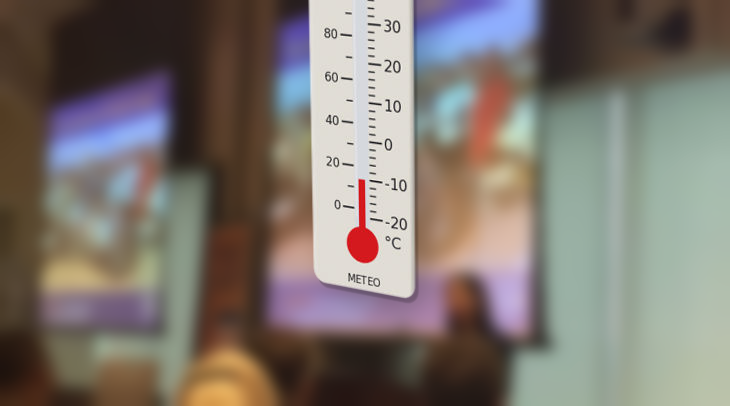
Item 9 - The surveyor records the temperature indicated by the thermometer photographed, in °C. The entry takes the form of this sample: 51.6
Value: -10
